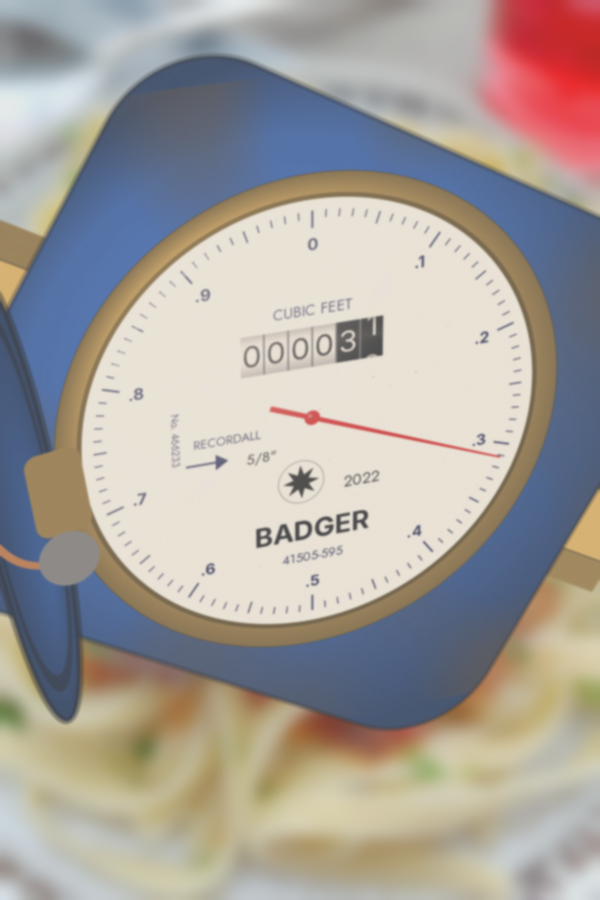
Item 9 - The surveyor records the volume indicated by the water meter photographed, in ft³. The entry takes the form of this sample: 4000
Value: 31.31
